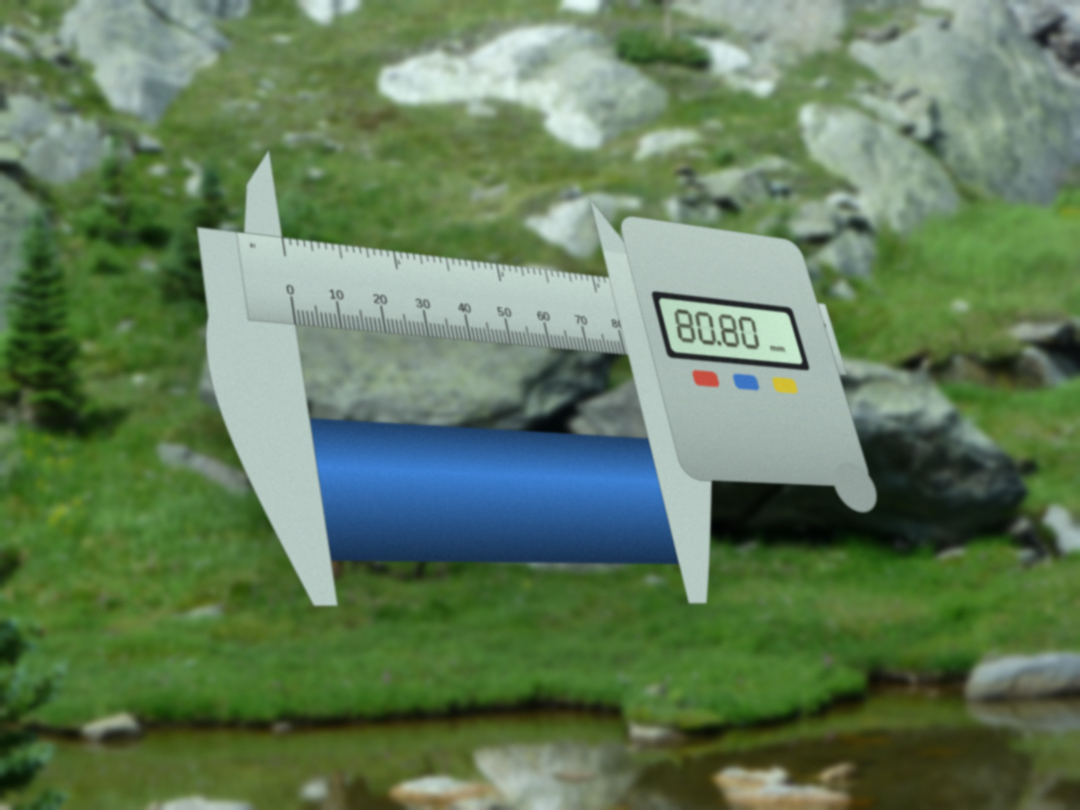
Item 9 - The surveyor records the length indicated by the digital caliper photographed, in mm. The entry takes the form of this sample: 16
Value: 80.80
